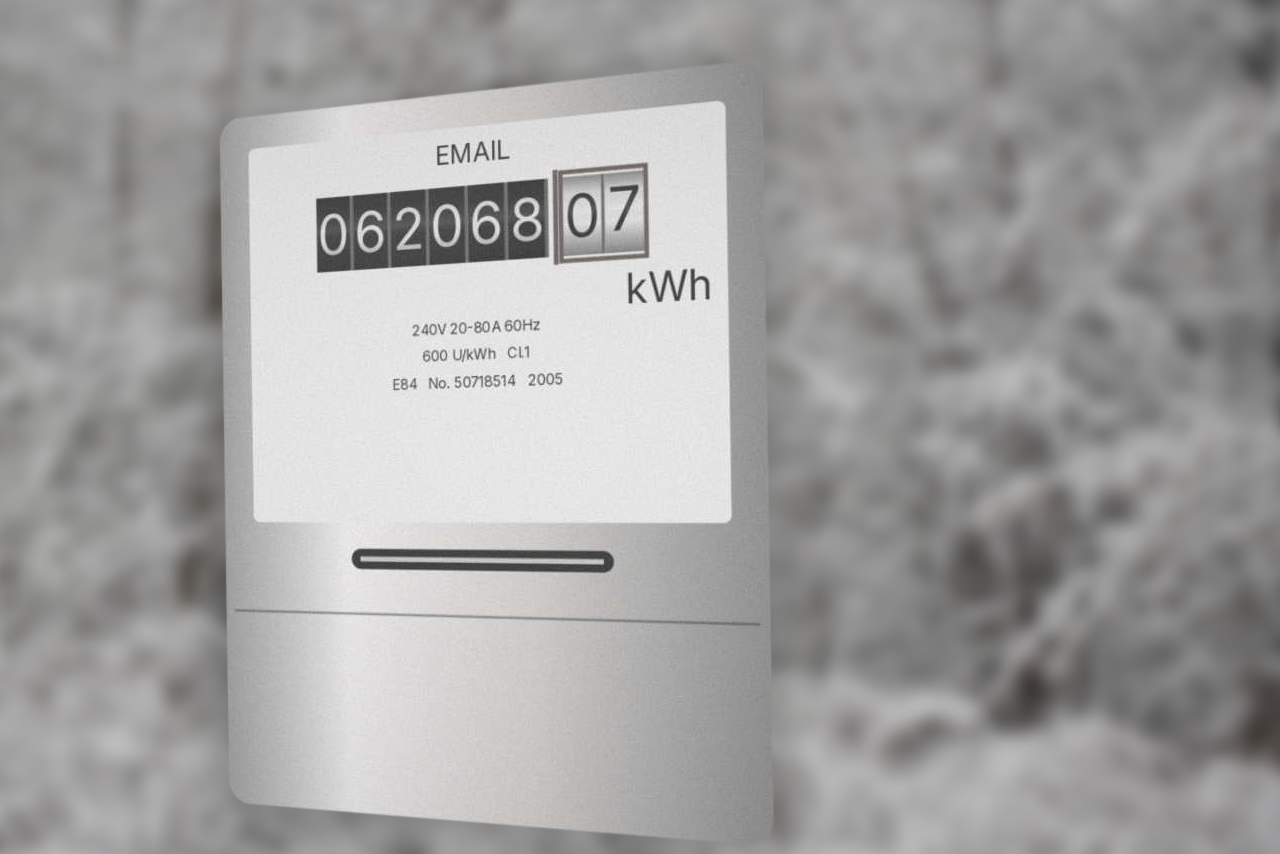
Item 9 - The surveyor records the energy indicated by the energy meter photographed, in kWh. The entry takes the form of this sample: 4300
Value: 62068.07
